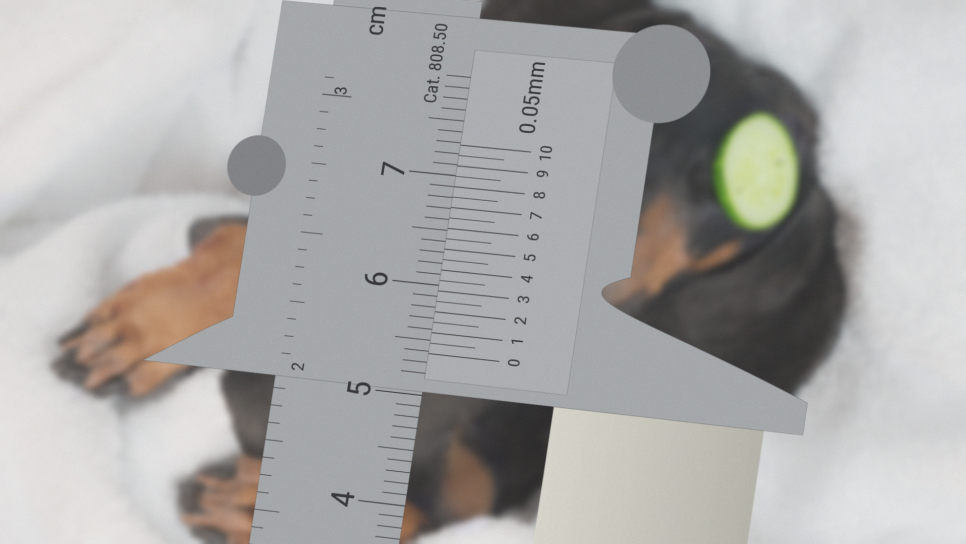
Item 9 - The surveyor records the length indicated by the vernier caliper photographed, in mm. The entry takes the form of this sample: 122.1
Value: 53.8
